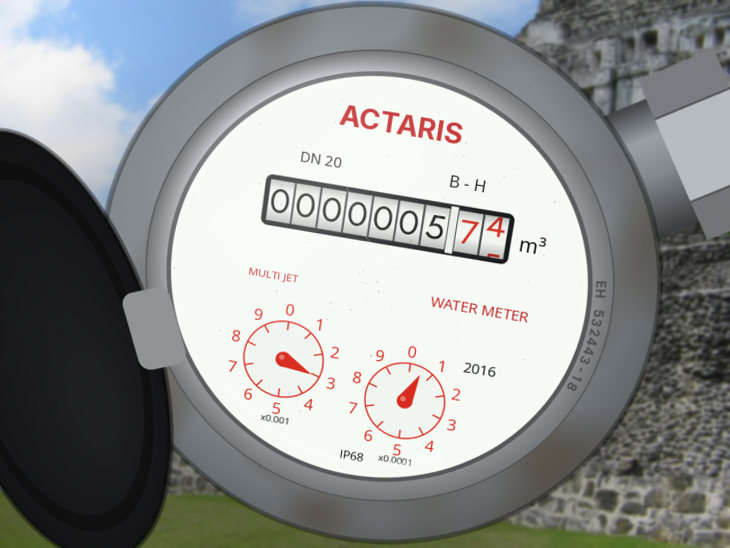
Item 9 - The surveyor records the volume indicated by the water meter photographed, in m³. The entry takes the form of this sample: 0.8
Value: 5.7430
